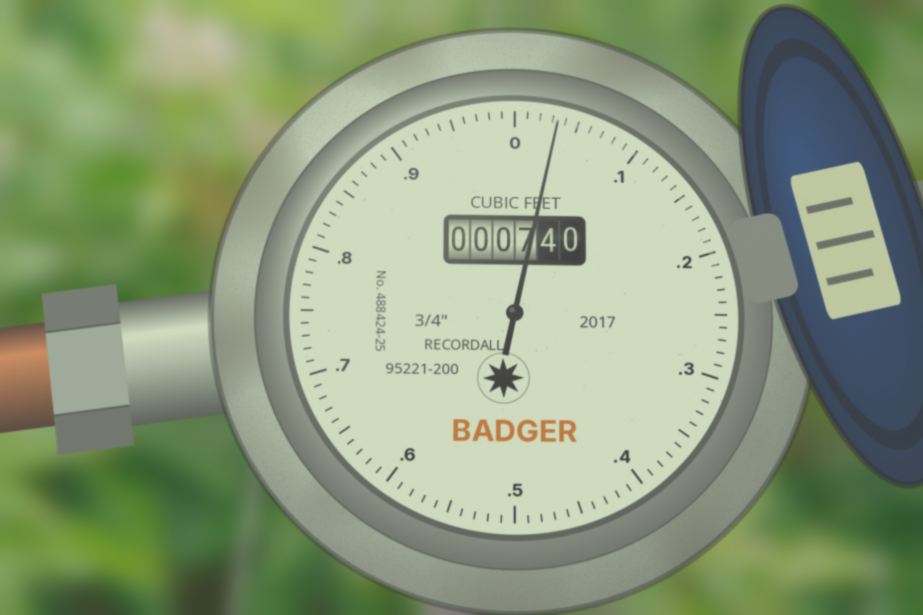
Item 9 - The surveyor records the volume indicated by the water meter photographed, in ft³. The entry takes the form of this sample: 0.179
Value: 740.03
